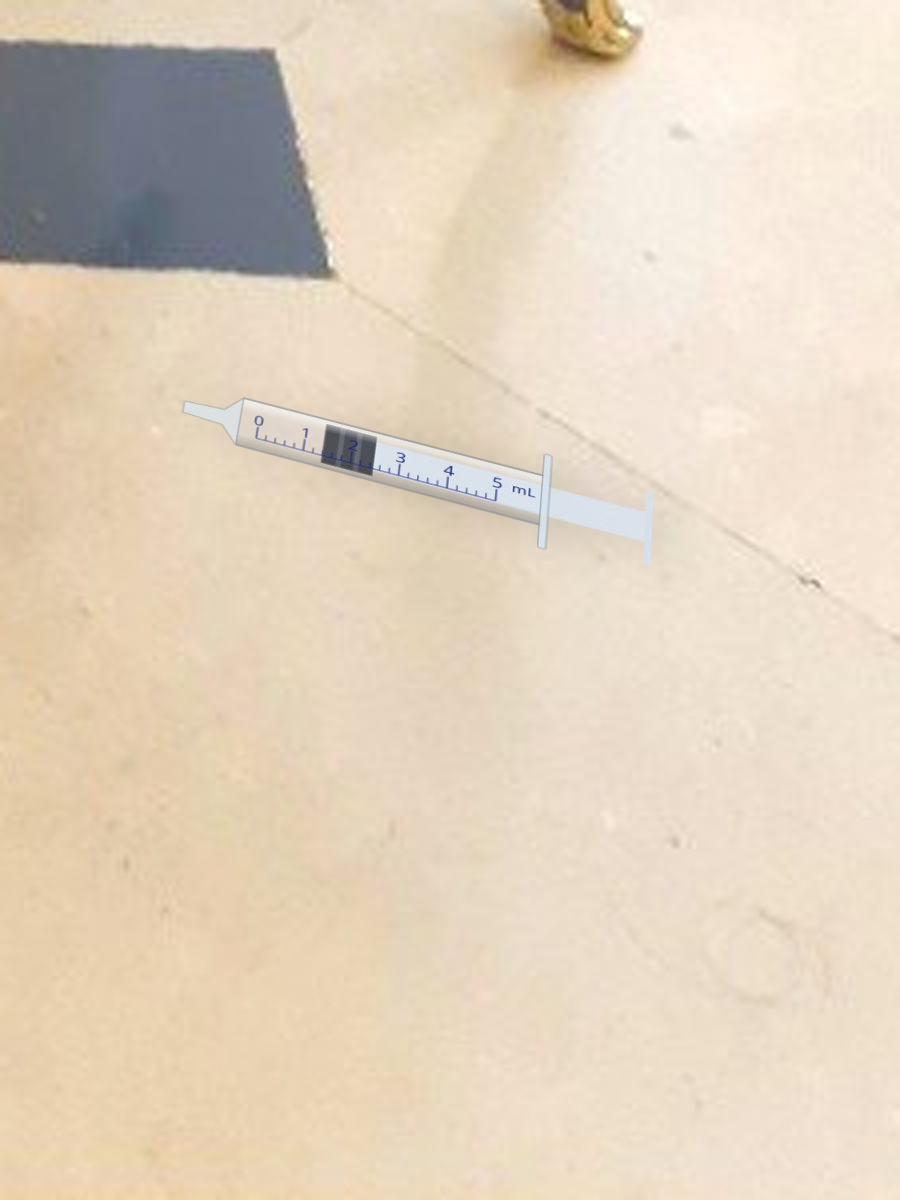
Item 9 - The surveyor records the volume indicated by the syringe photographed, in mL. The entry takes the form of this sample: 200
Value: 1.4
